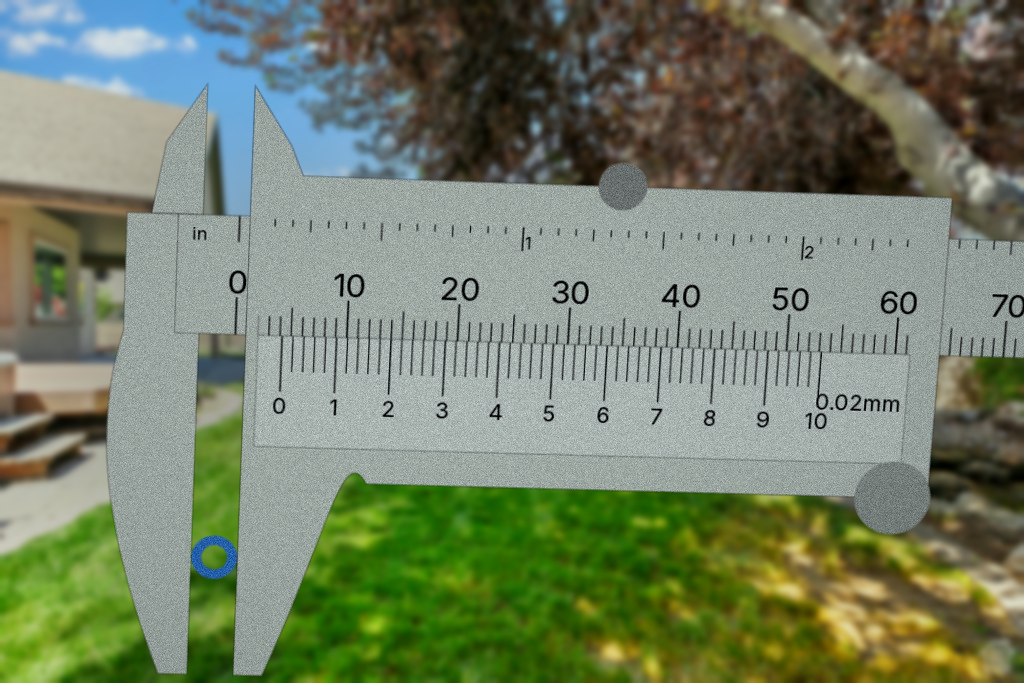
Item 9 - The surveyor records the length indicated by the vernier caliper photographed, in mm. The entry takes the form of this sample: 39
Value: 4.2
